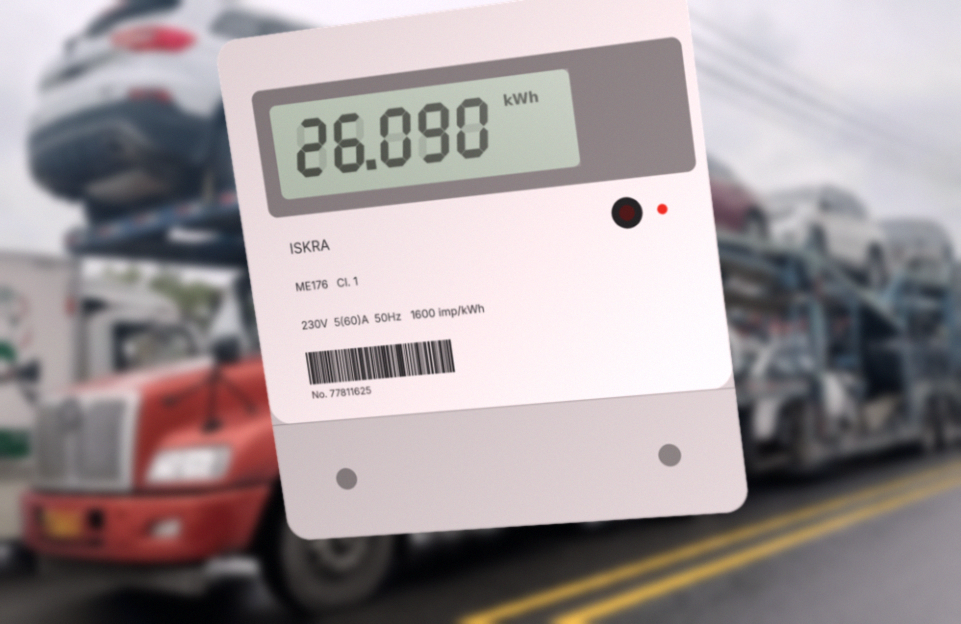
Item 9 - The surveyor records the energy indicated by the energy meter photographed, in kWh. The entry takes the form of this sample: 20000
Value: 26.090
